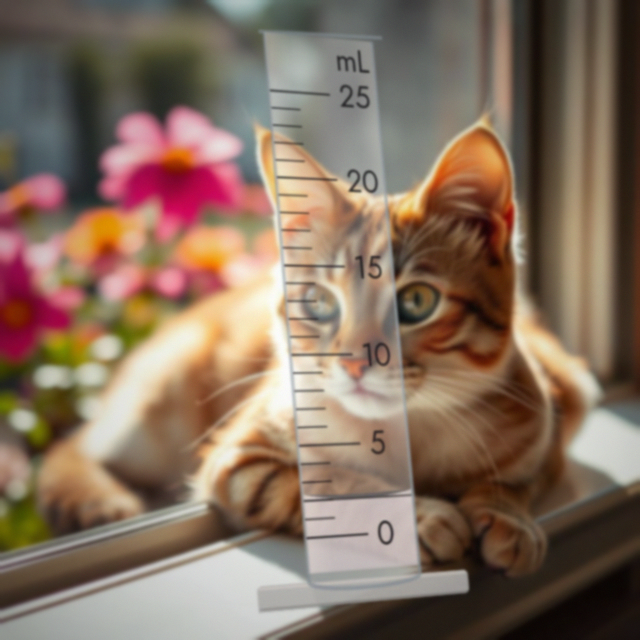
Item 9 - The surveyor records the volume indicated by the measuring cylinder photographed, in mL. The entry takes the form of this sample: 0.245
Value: 2
